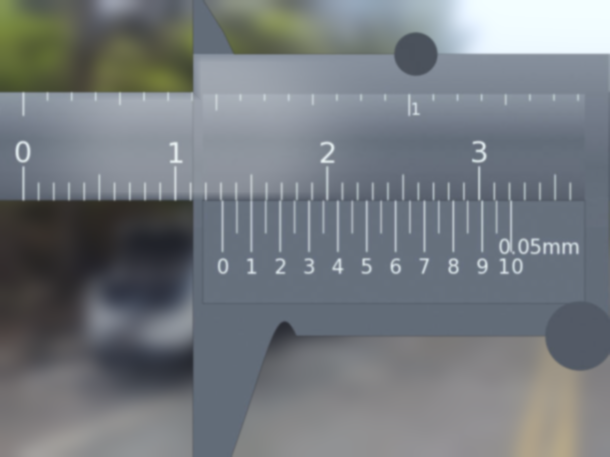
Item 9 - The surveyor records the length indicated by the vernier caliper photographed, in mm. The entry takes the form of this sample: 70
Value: 13.1
